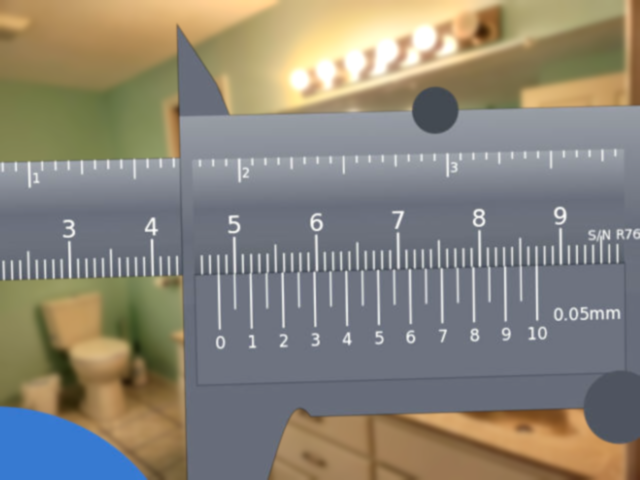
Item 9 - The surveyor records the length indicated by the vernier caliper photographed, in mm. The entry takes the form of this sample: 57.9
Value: 48.0
